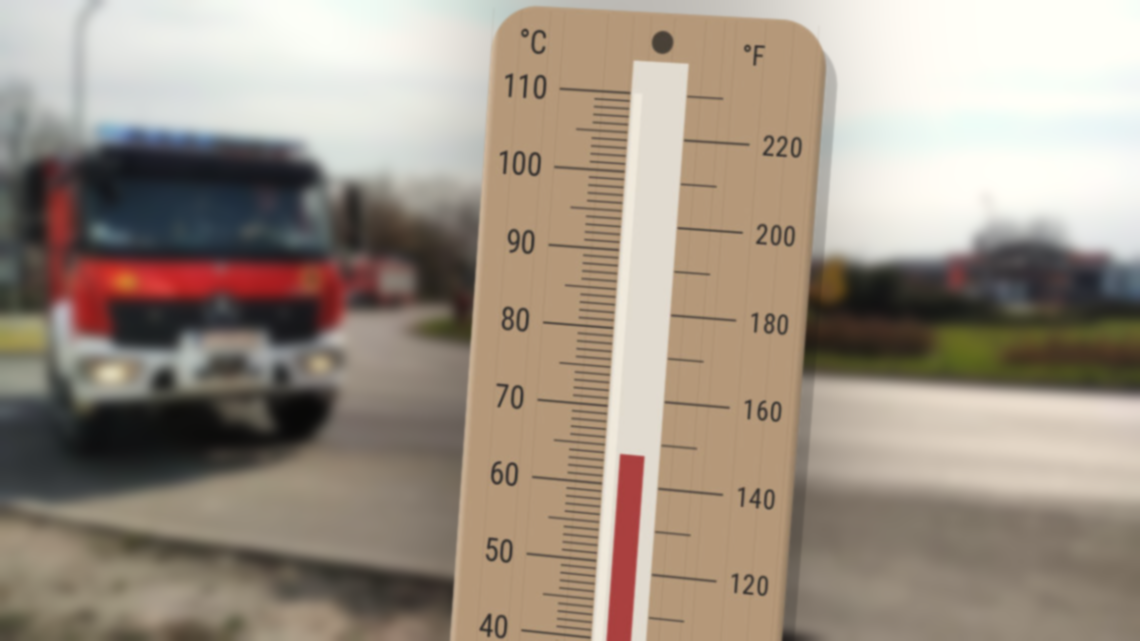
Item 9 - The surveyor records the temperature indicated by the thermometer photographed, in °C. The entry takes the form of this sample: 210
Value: 64
